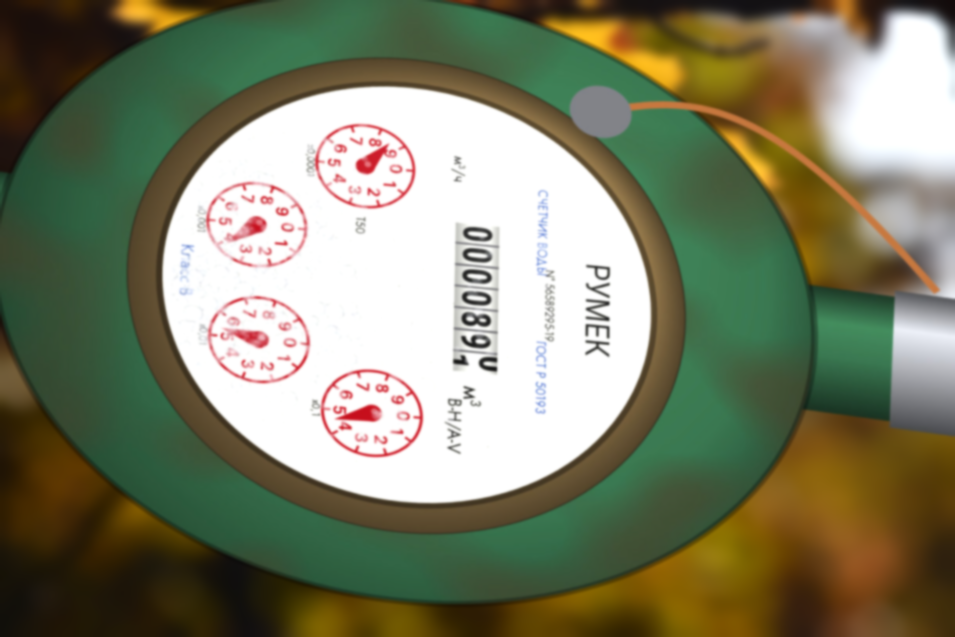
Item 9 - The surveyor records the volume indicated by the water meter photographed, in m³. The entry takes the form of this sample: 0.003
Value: 890.4538
